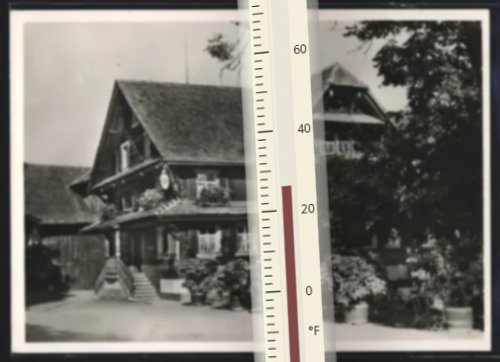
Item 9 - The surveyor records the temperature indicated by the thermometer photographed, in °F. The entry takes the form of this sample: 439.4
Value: 26
